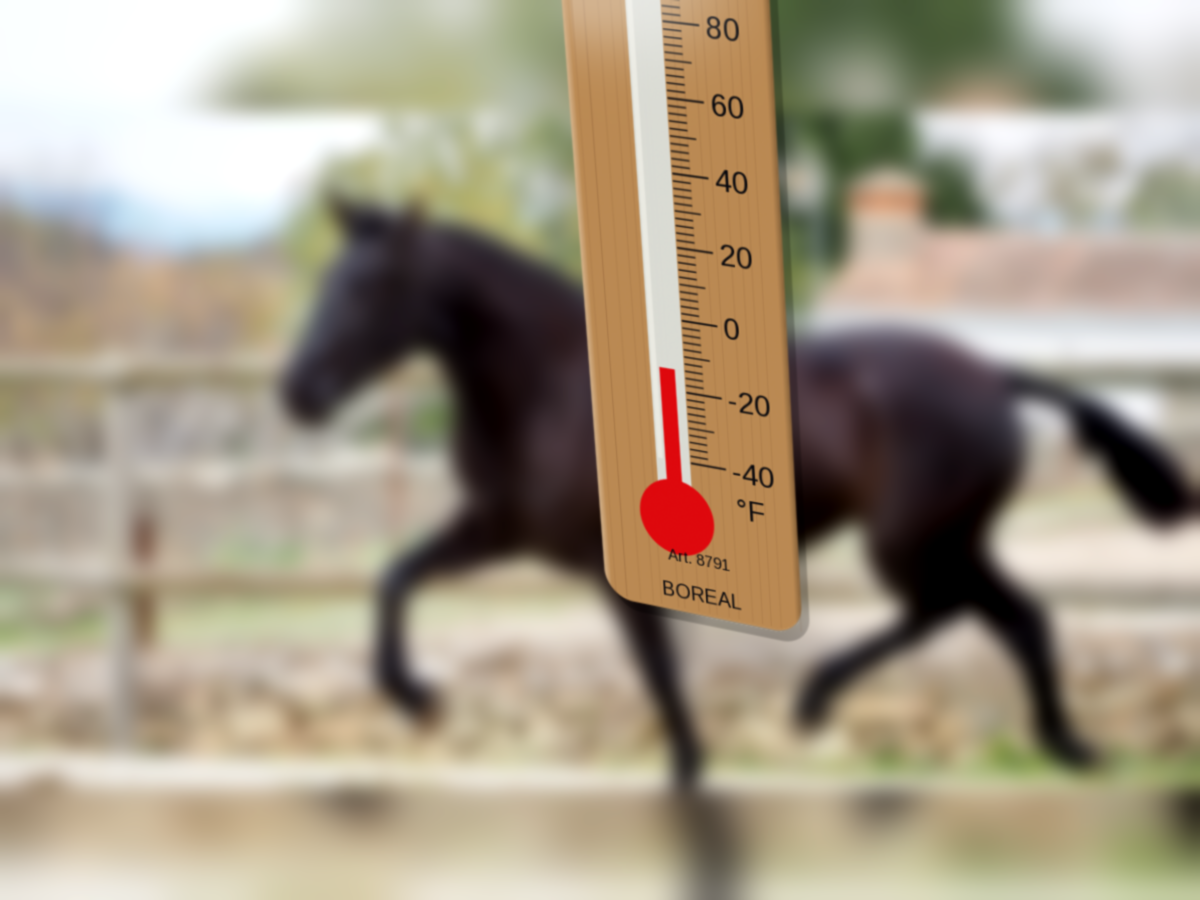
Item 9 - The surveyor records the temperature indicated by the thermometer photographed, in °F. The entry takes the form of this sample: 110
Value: -14
